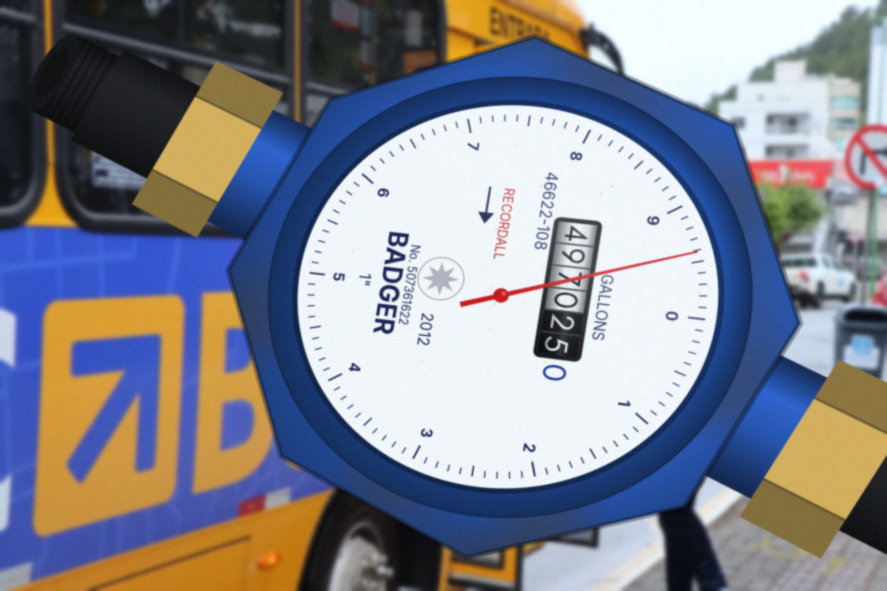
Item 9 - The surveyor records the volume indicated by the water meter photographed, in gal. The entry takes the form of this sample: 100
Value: 4970249.4
